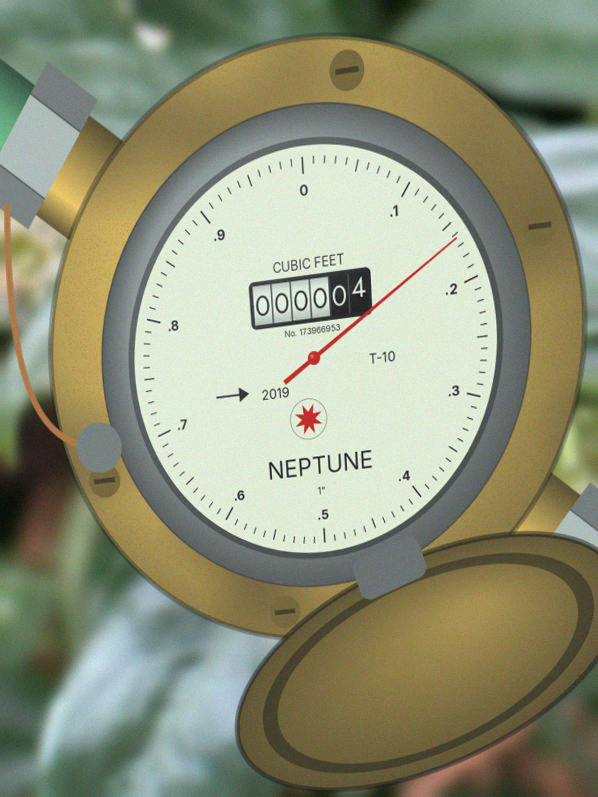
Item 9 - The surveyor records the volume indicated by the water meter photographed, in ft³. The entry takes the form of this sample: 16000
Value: 4.16
